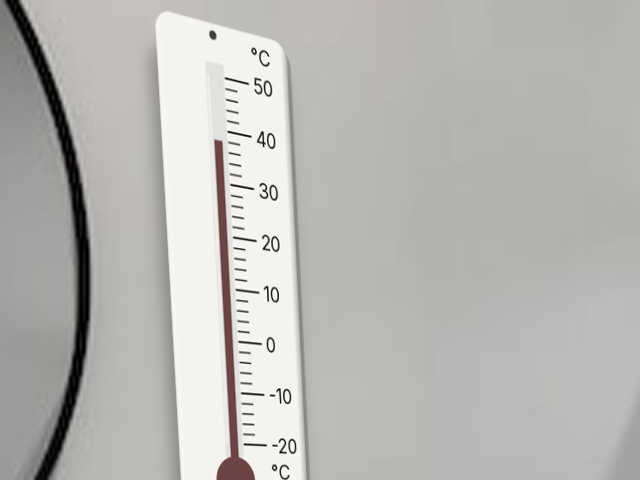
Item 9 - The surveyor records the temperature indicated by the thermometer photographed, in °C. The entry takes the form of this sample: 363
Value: 38
